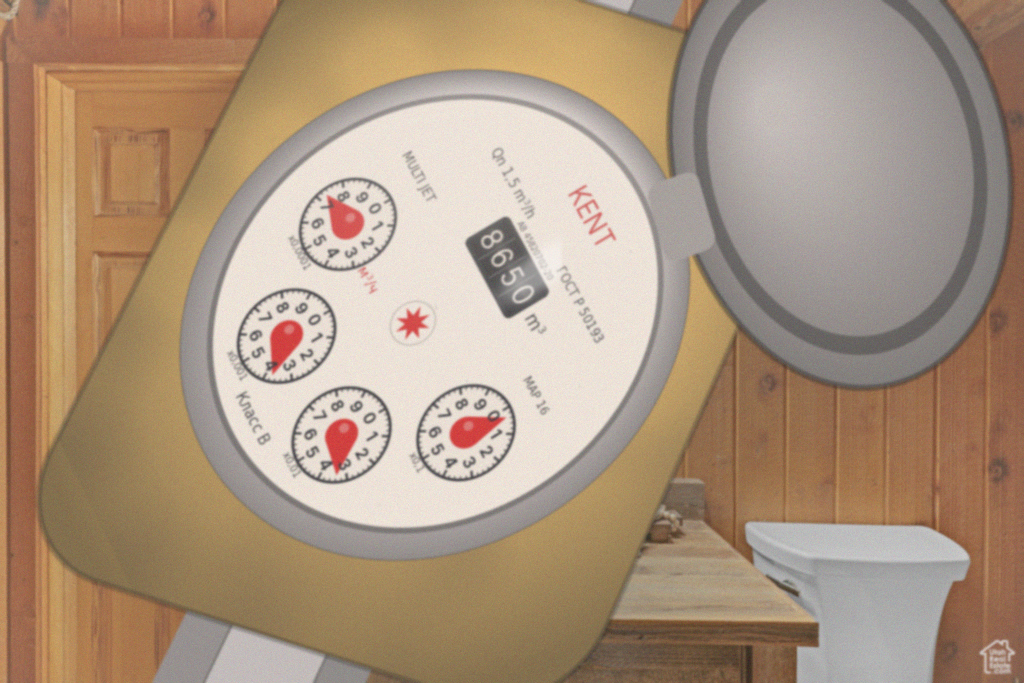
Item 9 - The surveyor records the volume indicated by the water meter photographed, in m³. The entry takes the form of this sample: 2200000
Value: 8650.0337
